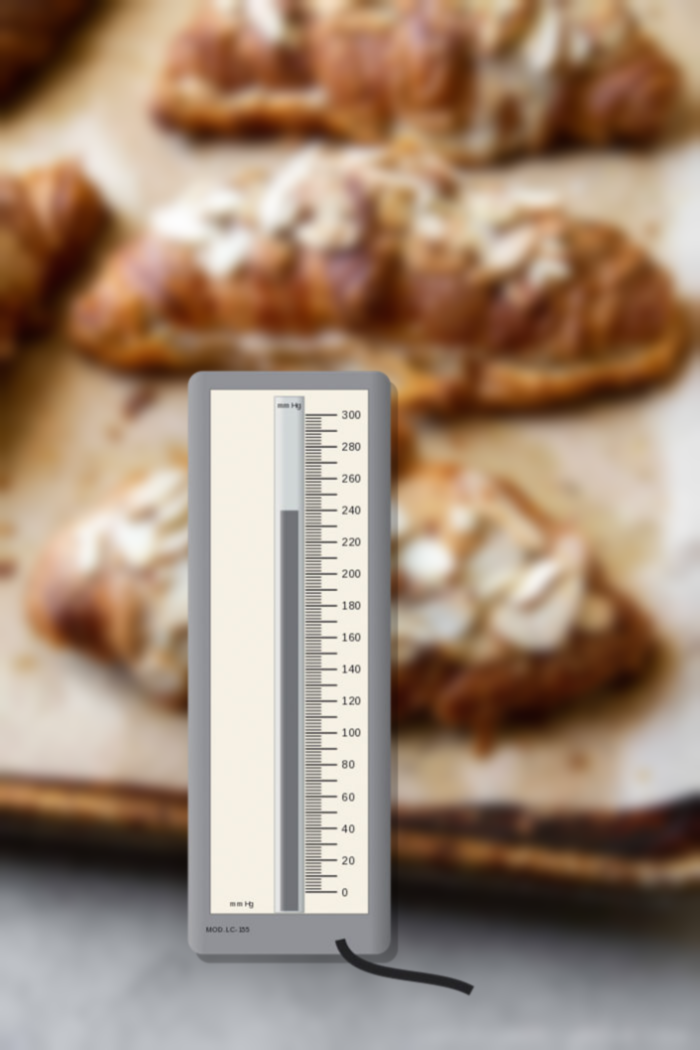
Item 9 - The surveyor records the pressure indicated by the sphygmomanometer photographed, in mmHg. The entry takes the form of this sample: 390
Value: 240
